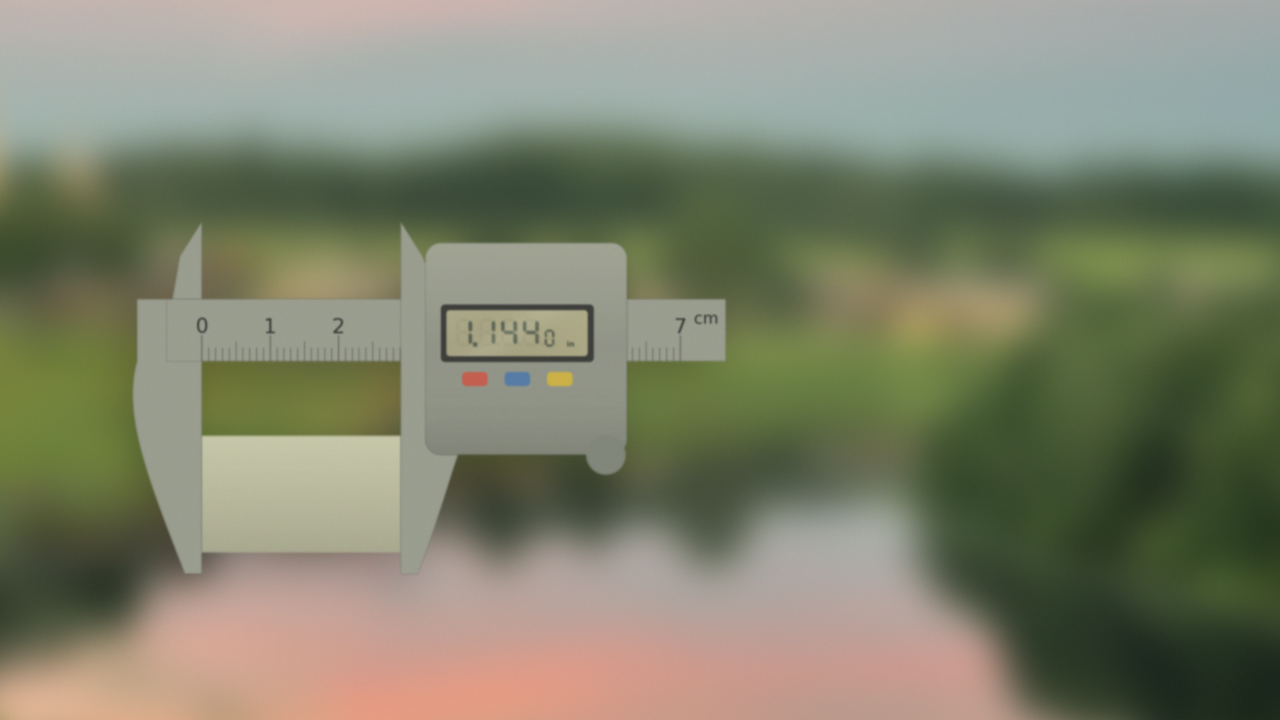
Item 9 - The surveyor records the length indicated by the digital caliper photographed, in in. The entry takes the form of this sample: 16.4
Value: 1.1440
